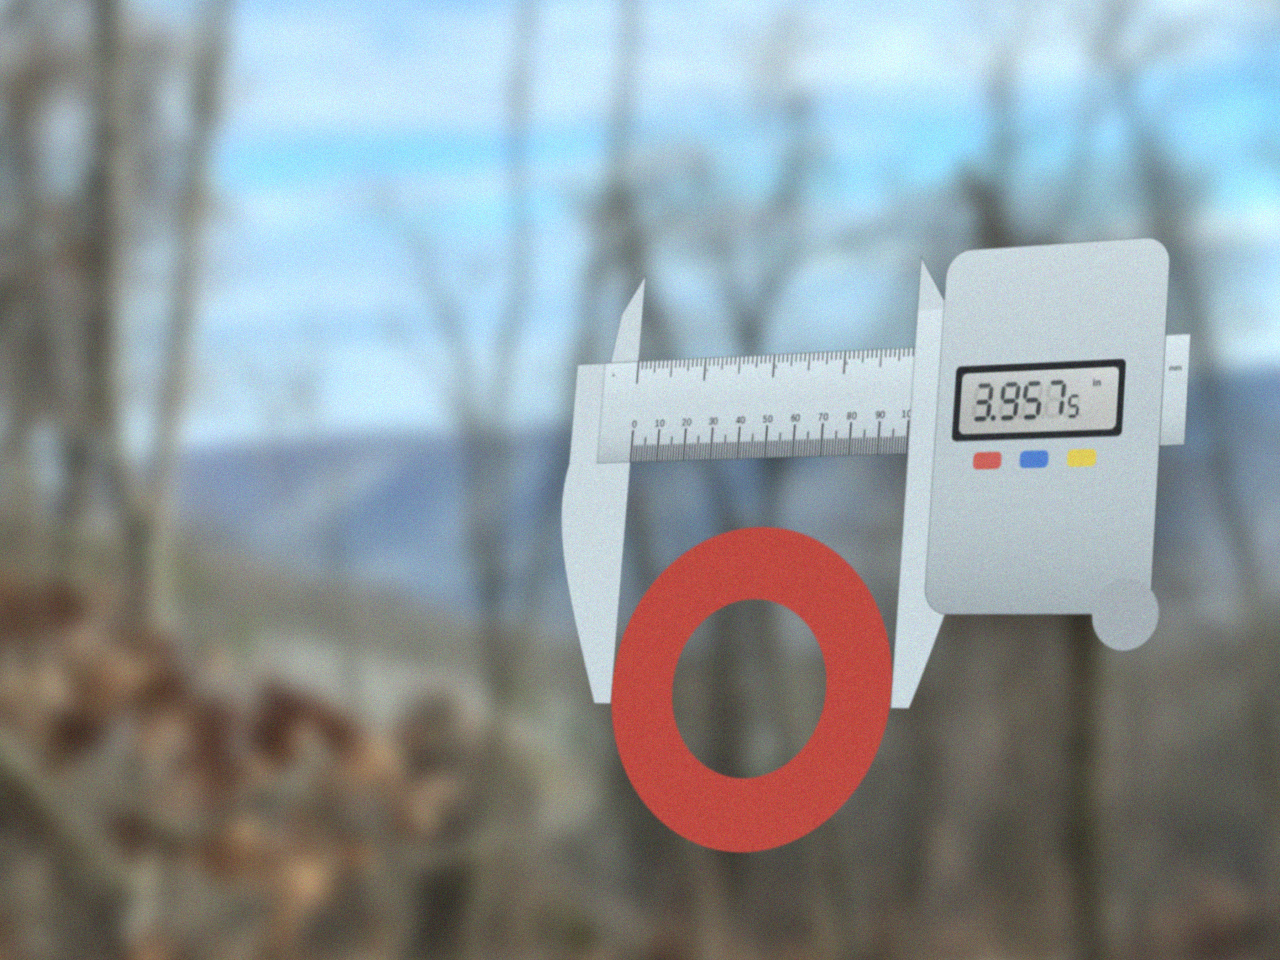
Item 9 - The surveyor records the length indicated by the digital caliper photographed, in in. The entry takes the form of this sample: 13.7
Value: 3.9575
